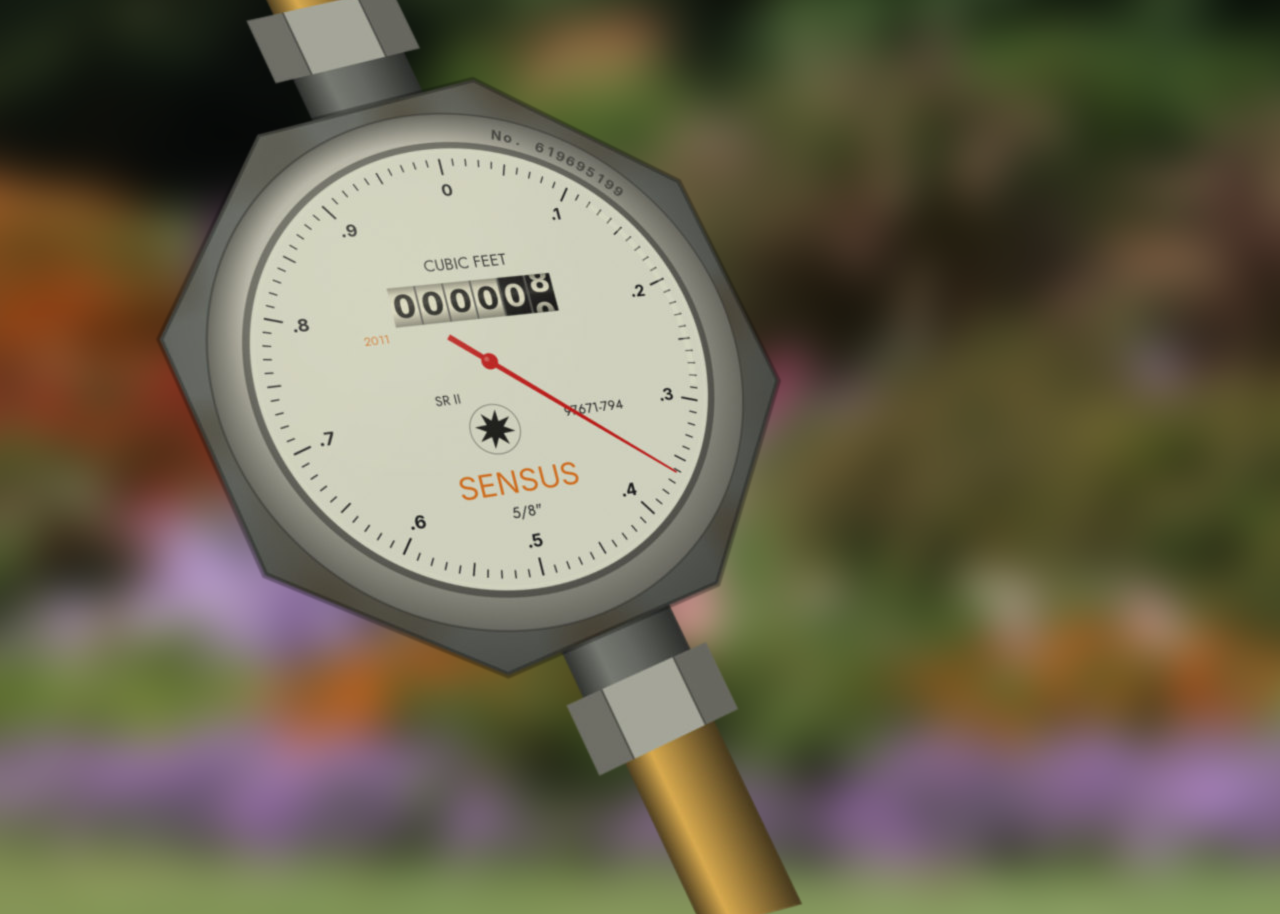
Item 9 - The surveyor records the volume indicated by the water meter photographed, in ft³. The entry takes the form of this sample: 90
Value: 8.36
